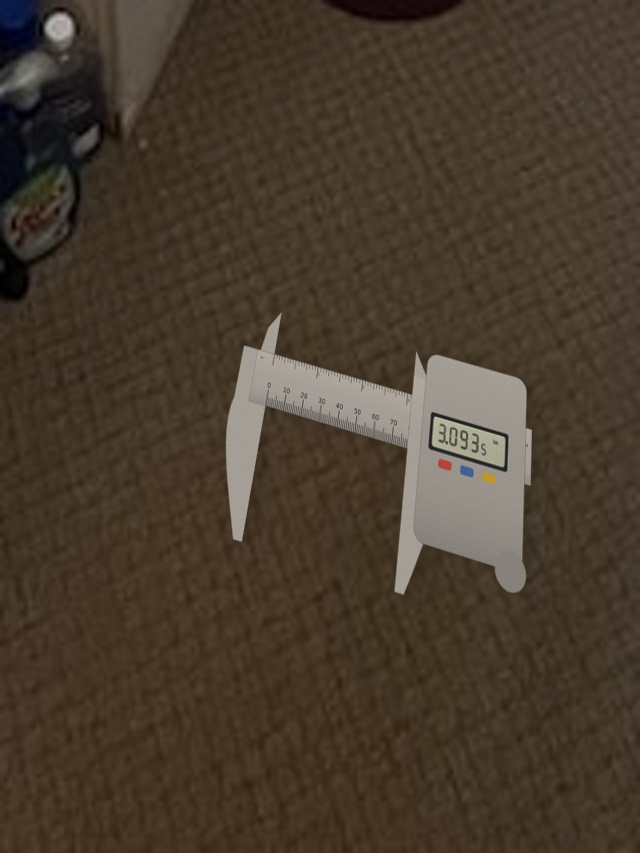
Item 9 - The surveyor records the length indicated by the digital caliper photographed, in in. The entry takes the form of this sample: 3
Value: 3.0935
